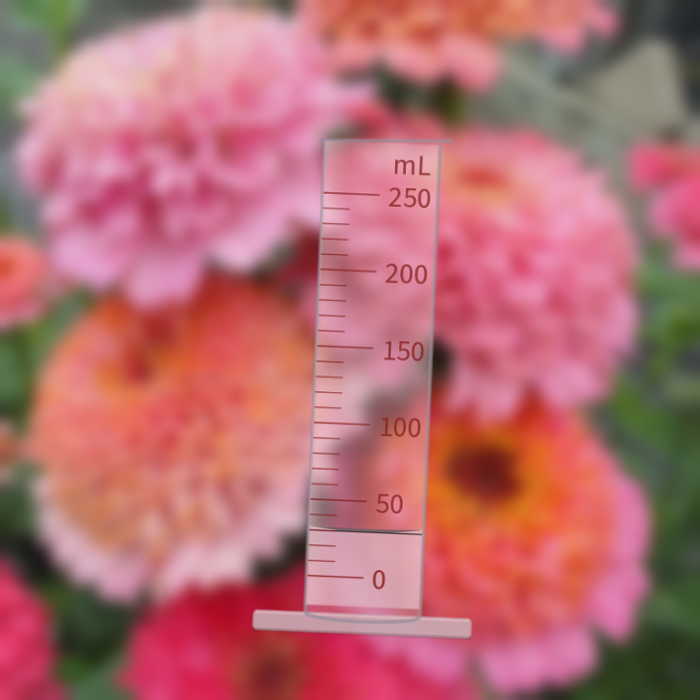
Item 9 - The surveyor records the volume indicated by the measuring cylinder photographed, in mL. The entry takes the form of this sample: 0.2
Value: 30
